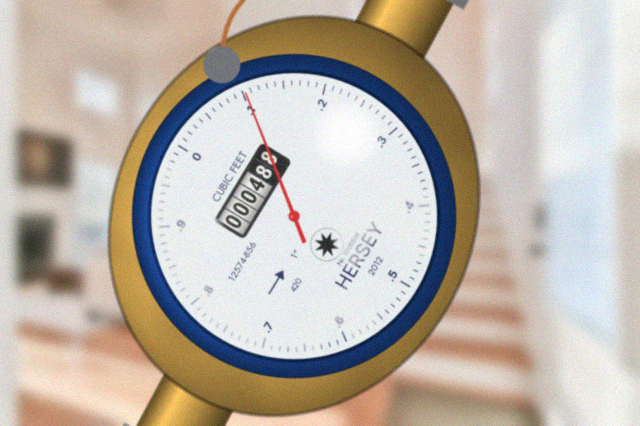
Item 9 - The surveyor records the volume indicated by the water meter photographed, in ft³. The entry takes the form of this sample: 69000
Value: 488.10
